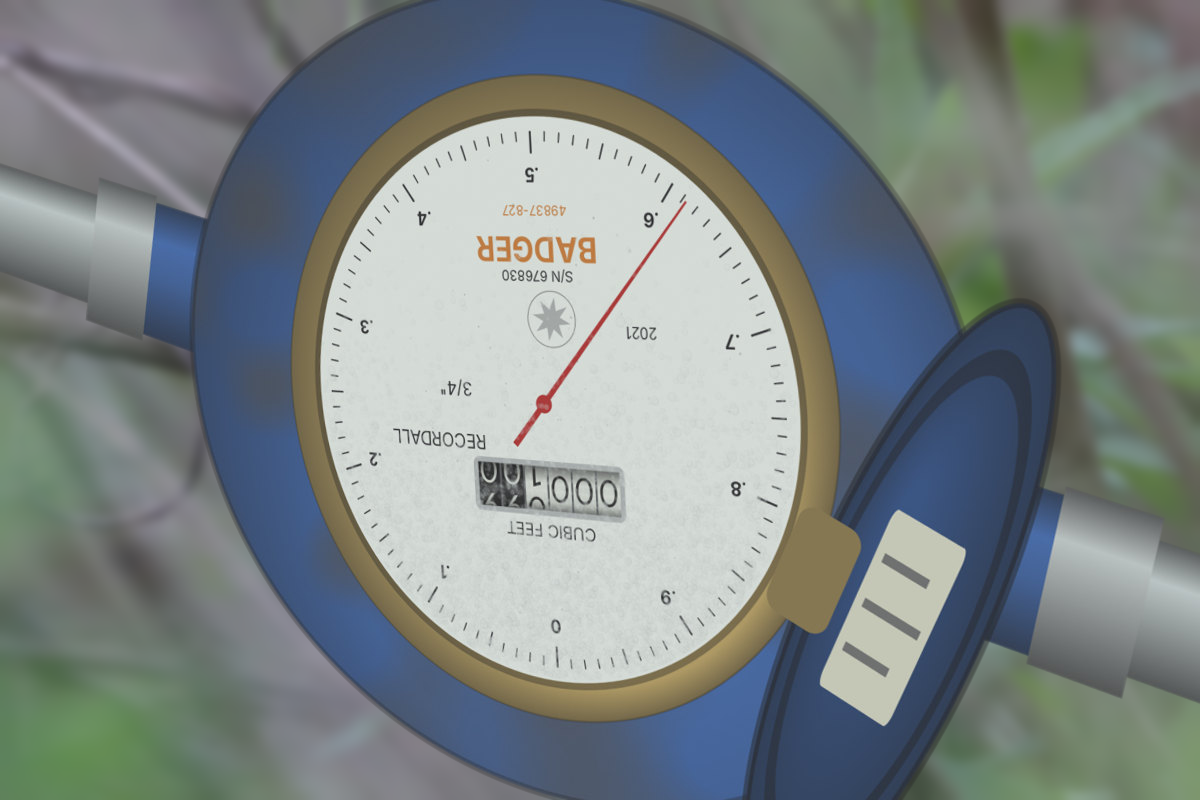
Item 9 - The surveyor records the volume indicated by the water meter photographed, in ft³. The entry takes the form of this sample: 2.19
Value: 99.61
